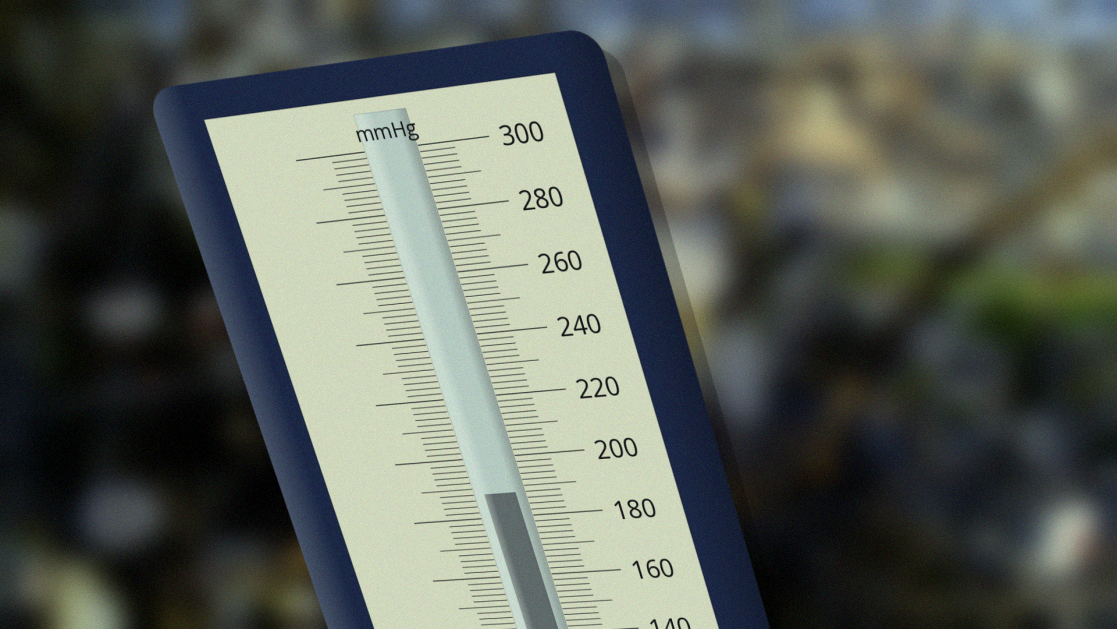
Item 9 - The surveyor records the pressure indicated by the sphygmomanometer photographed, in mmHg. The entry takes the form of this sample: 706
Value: 188
